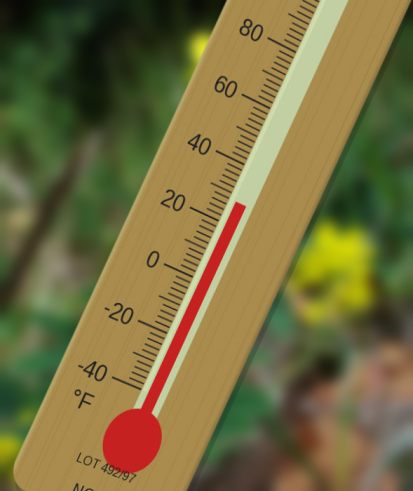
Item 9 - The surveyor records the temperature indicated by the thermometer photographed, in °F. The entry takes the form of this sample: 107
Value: 28
